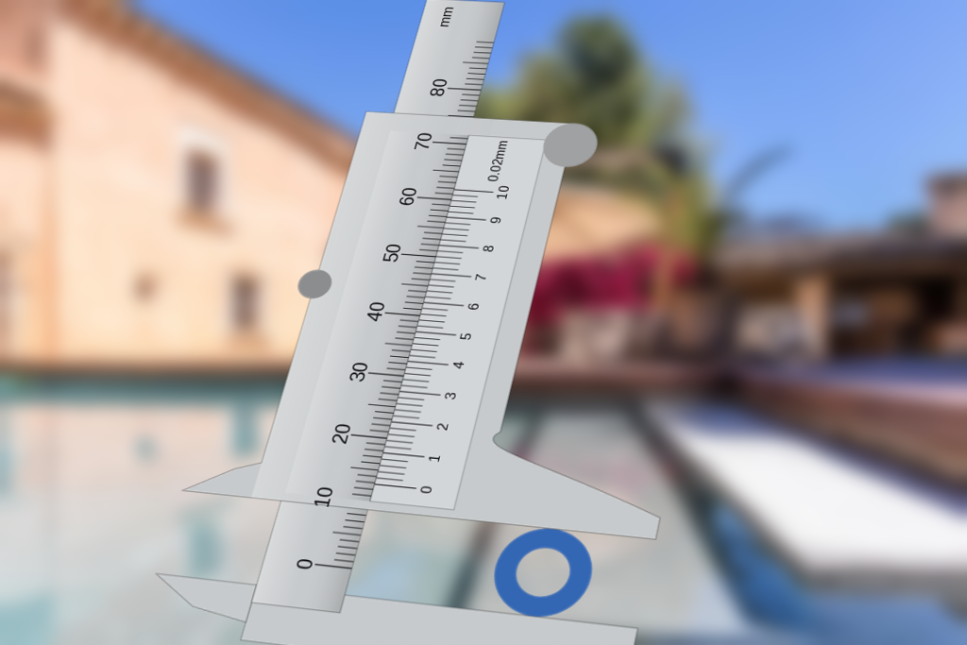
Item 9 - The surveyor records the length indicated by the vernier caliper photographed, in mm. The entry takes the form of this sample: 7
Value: 12.8
